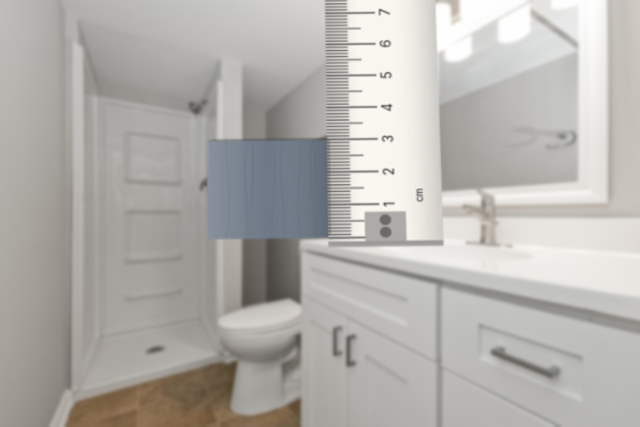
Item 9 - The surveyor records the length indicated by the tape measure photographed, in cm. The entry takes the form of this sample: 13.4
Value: 3
